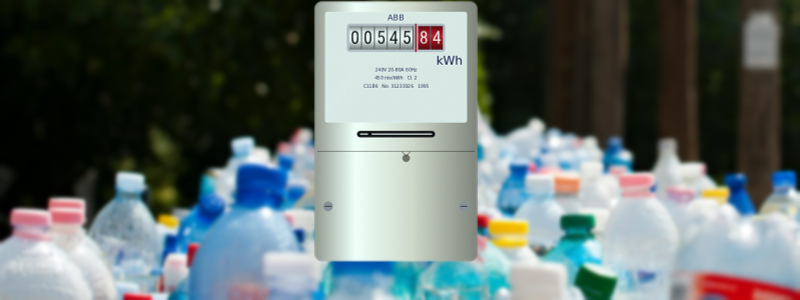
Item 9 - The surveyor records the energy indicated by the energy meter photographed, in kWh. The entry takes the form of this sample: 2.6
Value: 545.84
